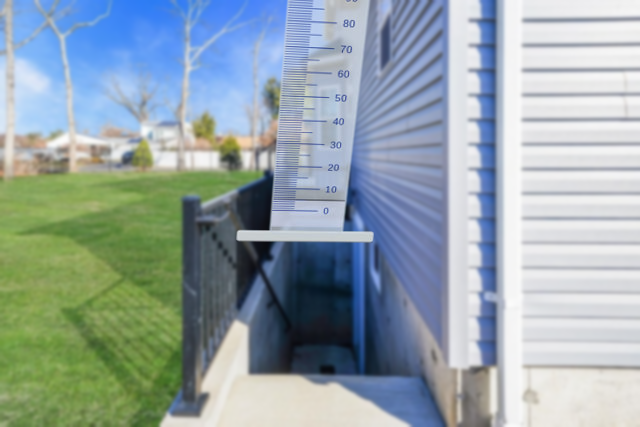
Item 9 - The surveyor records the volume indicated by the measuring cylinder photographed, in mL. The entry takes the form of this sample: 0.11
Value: 5
